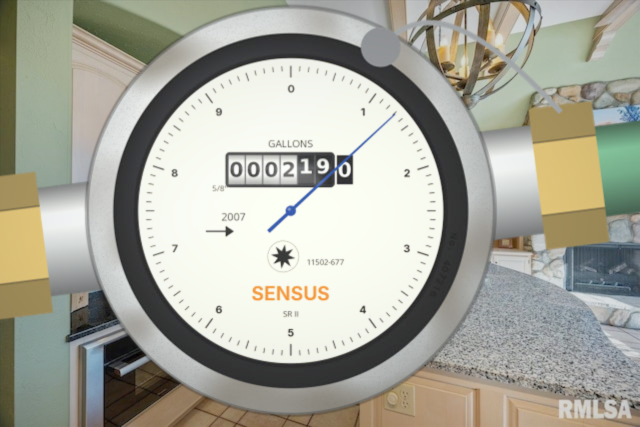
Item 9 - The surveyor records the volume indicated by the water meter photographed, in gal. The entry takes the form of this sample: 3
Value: 2191.3
